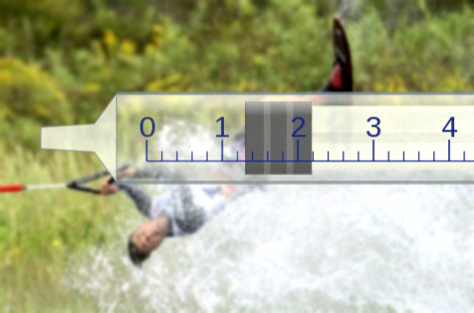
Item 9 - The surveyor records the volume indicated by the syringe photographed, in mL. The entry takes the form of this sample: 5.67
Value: 1.3
